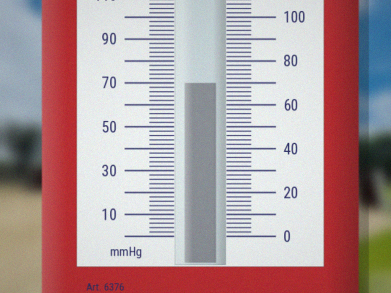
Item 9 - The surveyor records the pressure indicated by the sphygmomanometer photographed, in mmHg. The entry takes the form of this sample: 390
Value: 70
